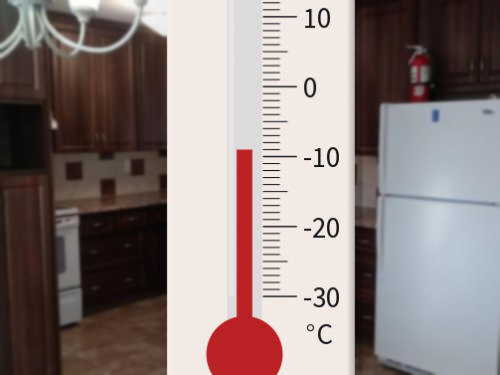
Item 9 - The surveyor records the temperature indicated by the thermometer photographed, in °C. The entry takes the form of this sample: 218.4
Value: -9
